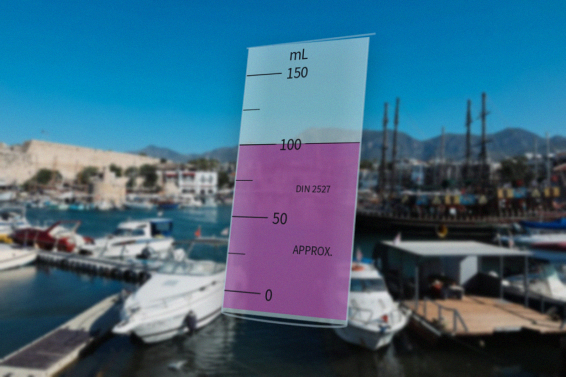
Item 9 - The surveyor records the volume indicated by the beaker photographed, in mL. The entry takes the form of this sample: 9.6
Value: 100
